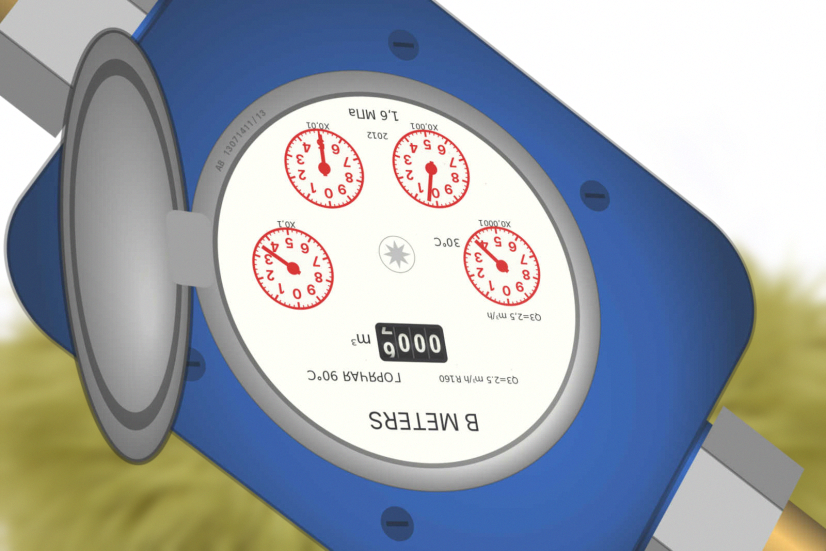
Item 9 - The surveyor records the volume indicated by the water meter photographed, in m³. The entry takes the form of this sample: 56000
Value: 6.3503
